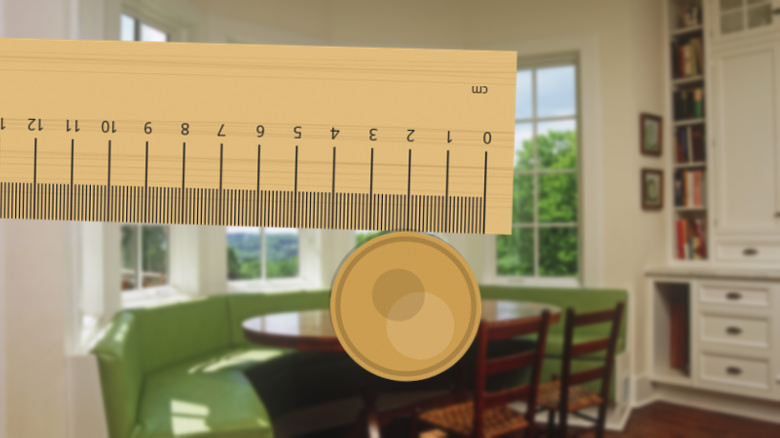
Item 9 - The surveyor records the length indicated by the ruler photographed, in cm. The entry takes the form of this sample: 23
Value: 4
